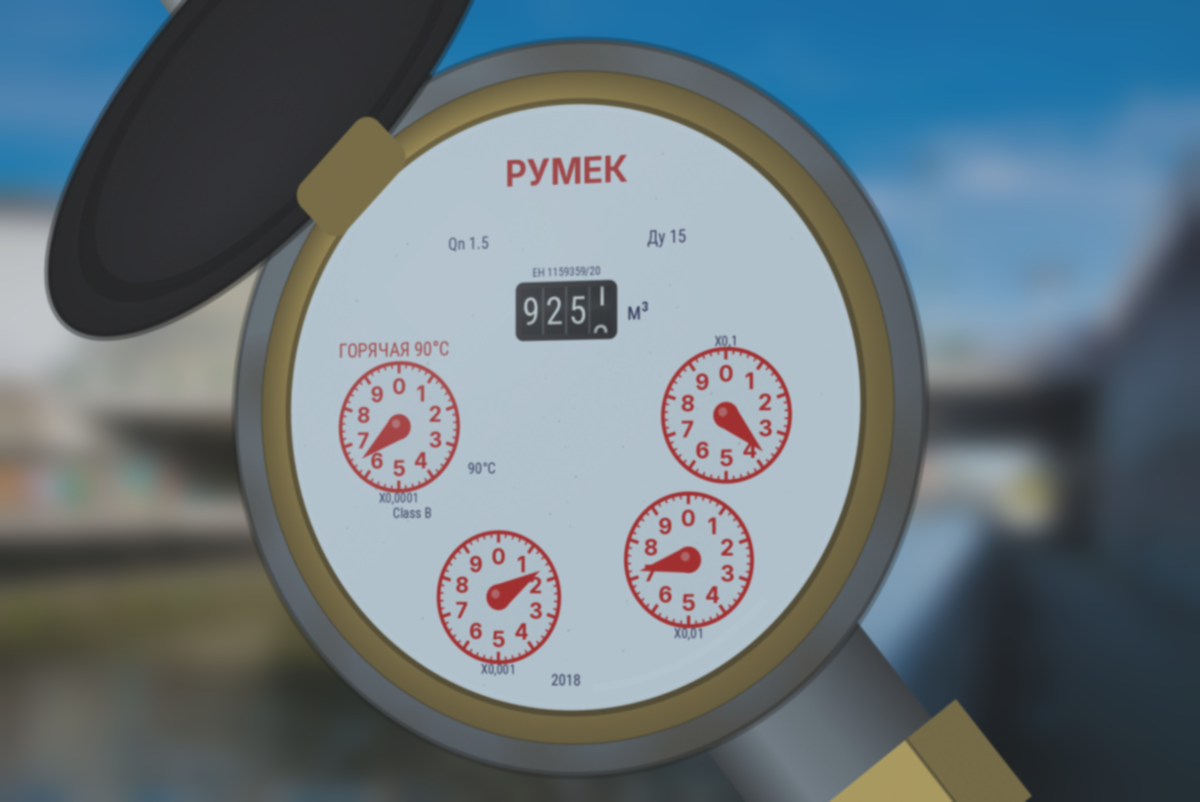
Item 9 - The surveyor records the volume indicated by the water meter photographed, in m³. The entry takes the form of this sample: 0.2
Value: 9251.3716
